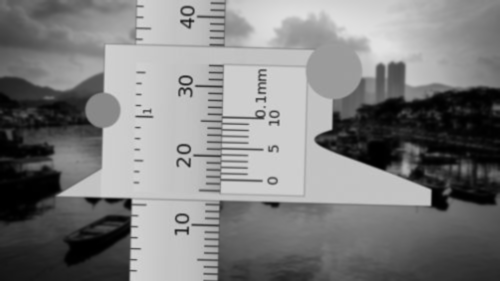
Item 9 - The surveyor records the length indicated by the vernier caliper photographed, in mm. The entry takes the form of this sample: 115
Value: 16.6
